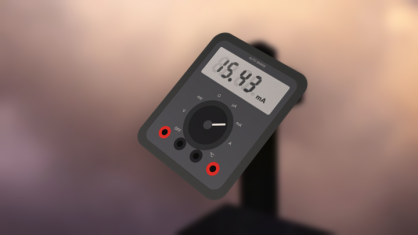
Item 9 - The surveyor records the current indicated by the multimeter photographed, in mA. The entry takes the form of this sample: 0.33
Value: 15.43
